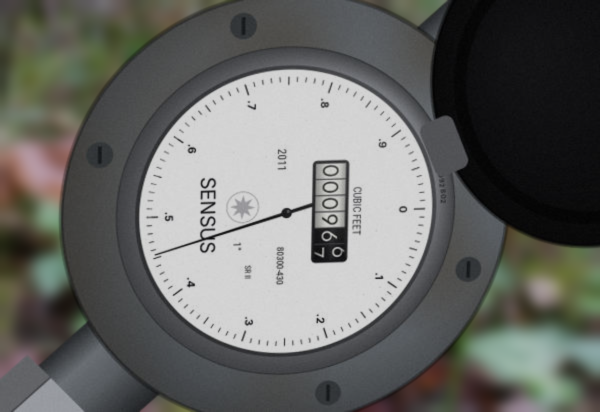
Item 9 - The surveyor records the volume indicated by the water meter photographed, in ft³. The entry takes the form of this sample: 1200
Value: 966.45
